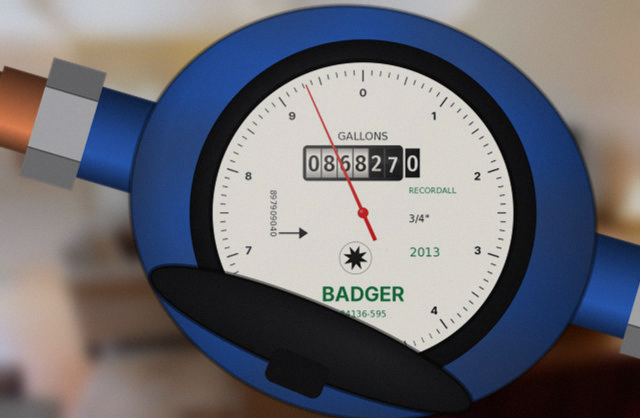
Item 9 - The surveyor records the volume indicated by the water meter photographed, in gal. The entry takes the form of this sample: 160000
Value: 868269.3
